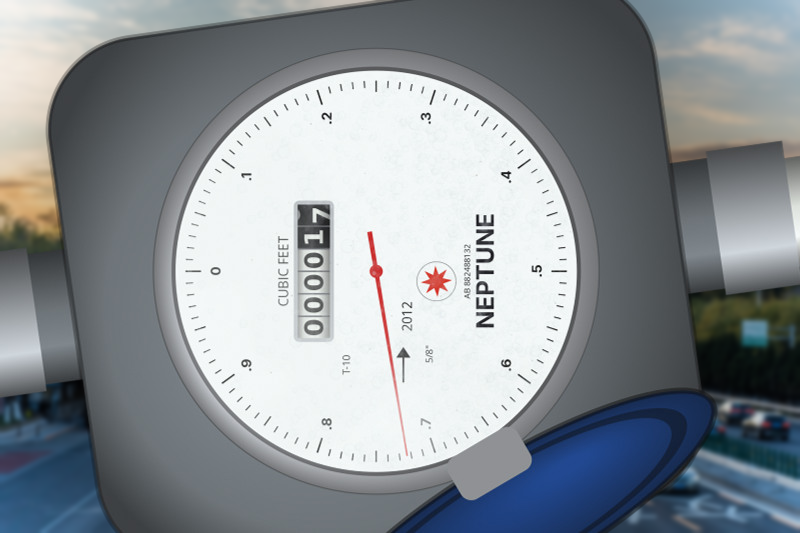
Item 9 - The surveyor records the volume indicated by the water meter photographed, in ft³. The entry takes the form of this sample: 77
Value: 16.72
